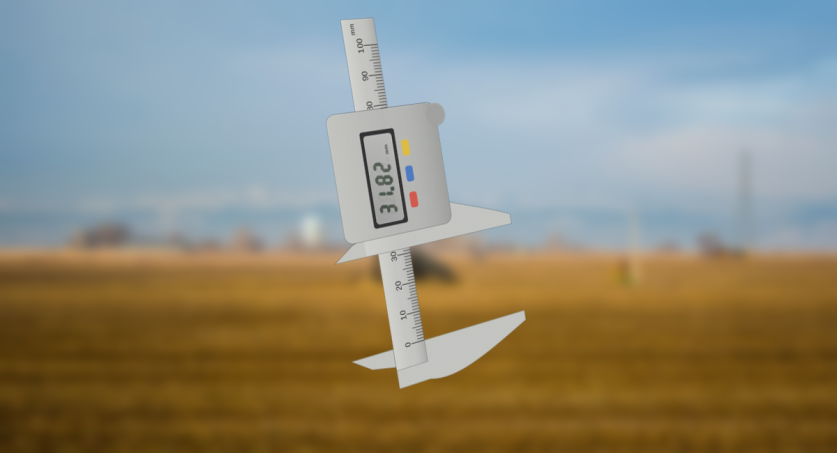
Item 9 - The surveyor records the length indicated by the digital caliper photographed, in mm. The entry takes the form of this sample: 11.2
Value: 31.82
